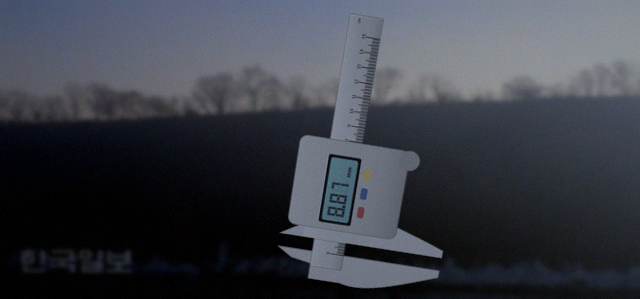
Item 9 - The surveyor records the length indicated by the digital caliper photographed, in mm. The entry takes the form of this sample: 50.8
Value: 8.87
